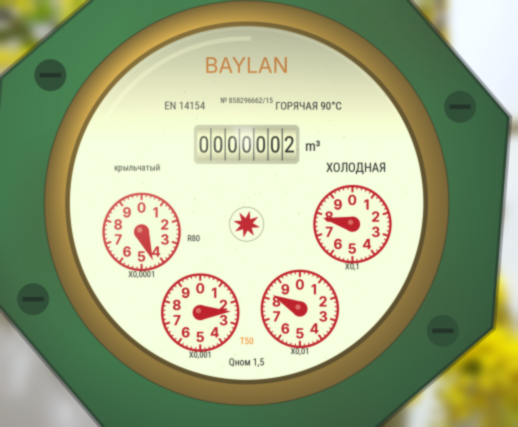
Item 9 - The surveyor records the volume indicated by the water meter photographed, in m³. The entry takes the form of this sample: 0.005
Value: 2.7824
